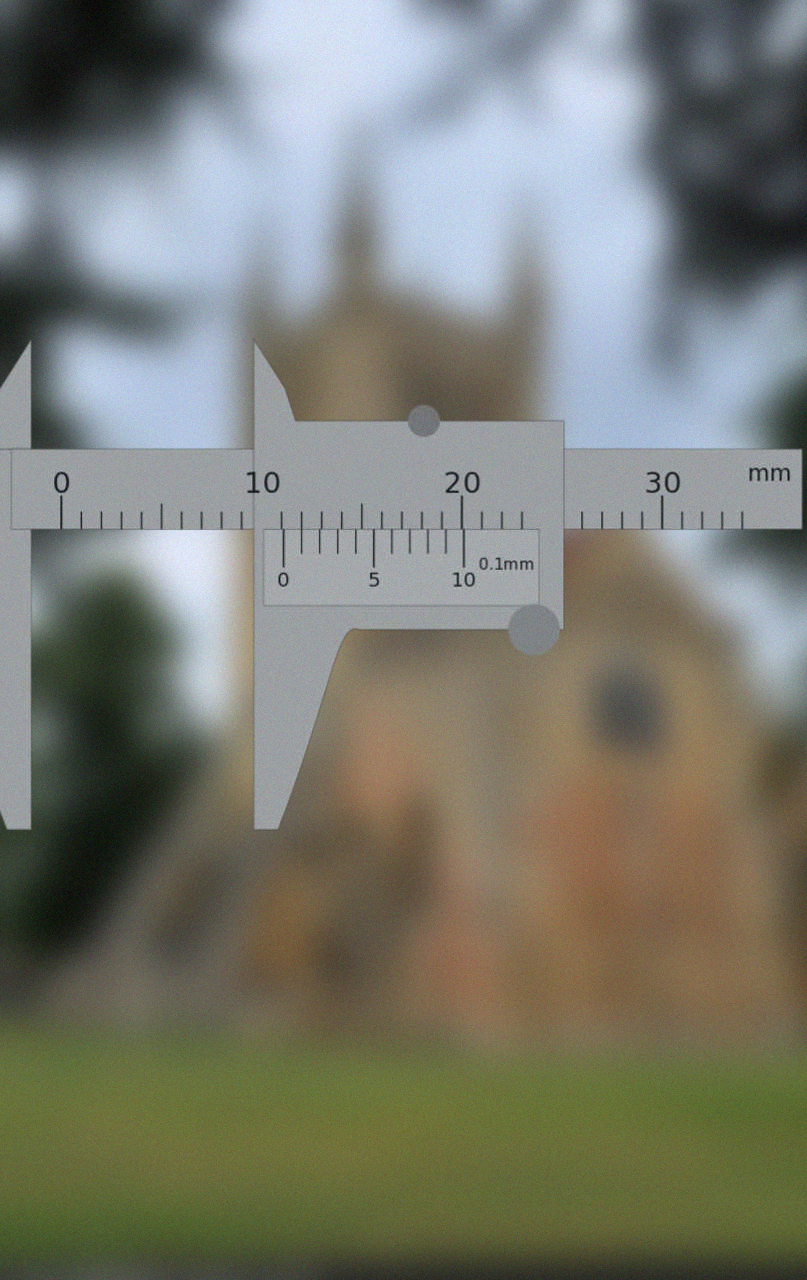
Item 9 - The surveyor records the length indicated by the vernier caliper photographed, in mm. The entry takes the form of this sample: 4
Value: 11.1
